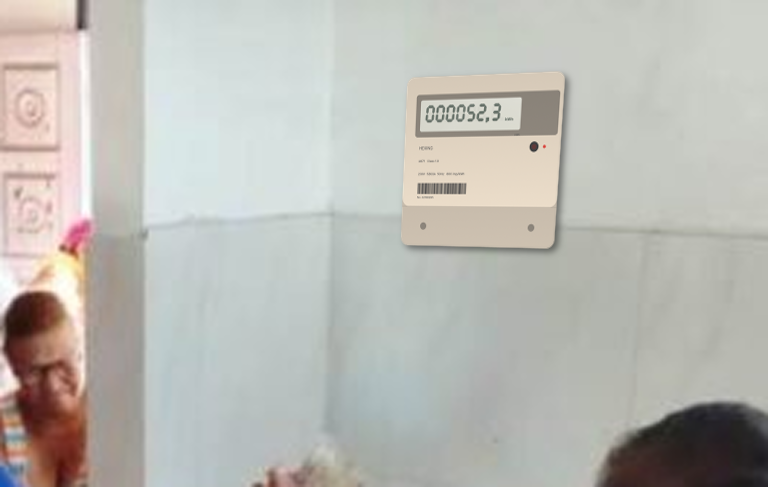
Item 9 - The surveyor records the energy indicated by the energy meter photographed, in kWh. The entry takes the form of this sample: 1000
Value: 52.3
